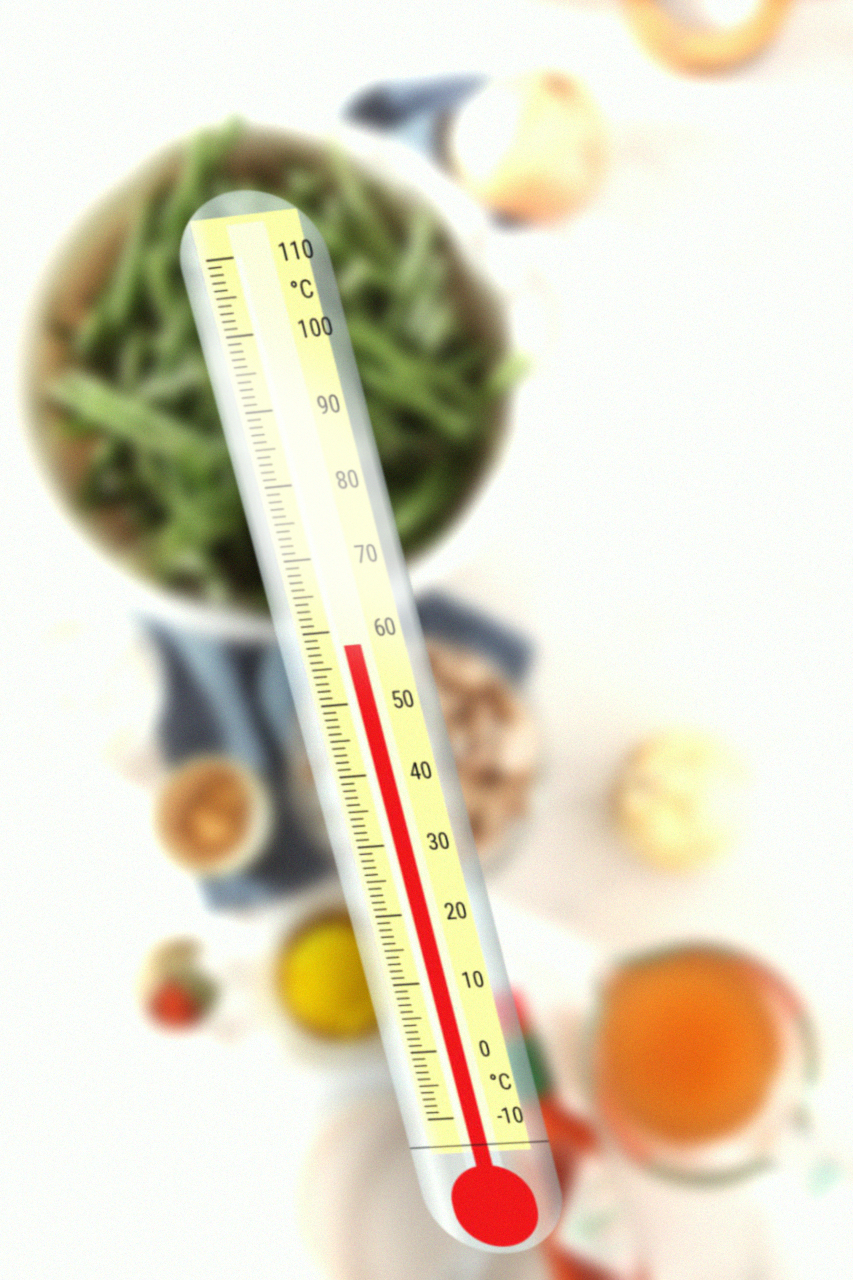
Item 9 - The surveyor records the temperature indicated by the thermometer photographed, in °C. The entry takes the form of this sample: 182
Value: 58
